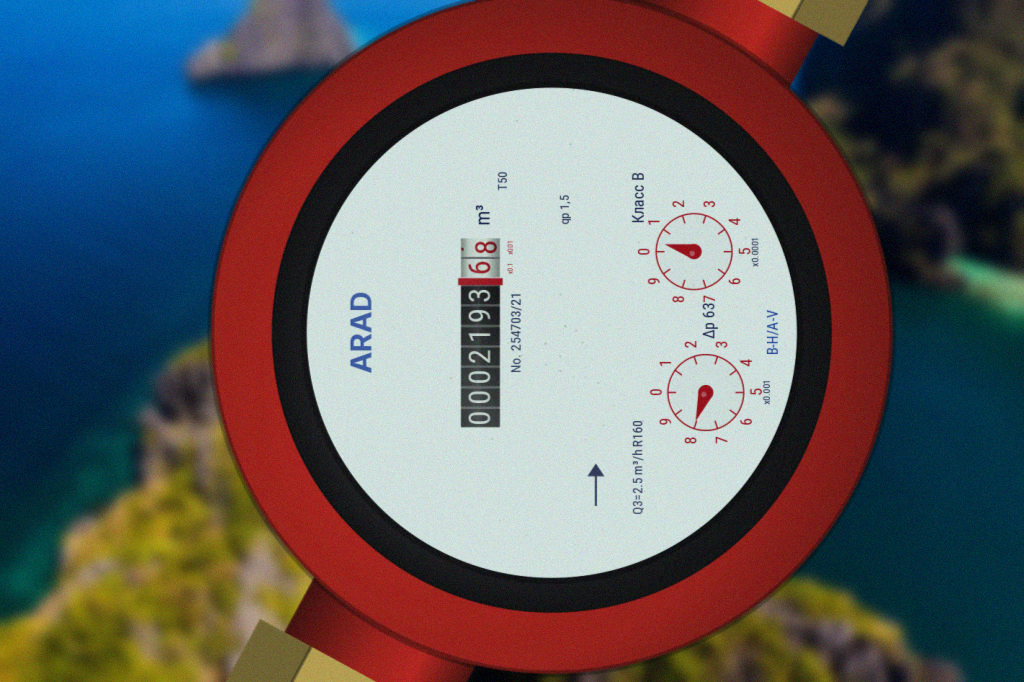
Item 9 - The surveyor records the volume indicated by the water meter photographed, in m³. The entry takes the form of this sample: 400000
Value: 2193.6780
